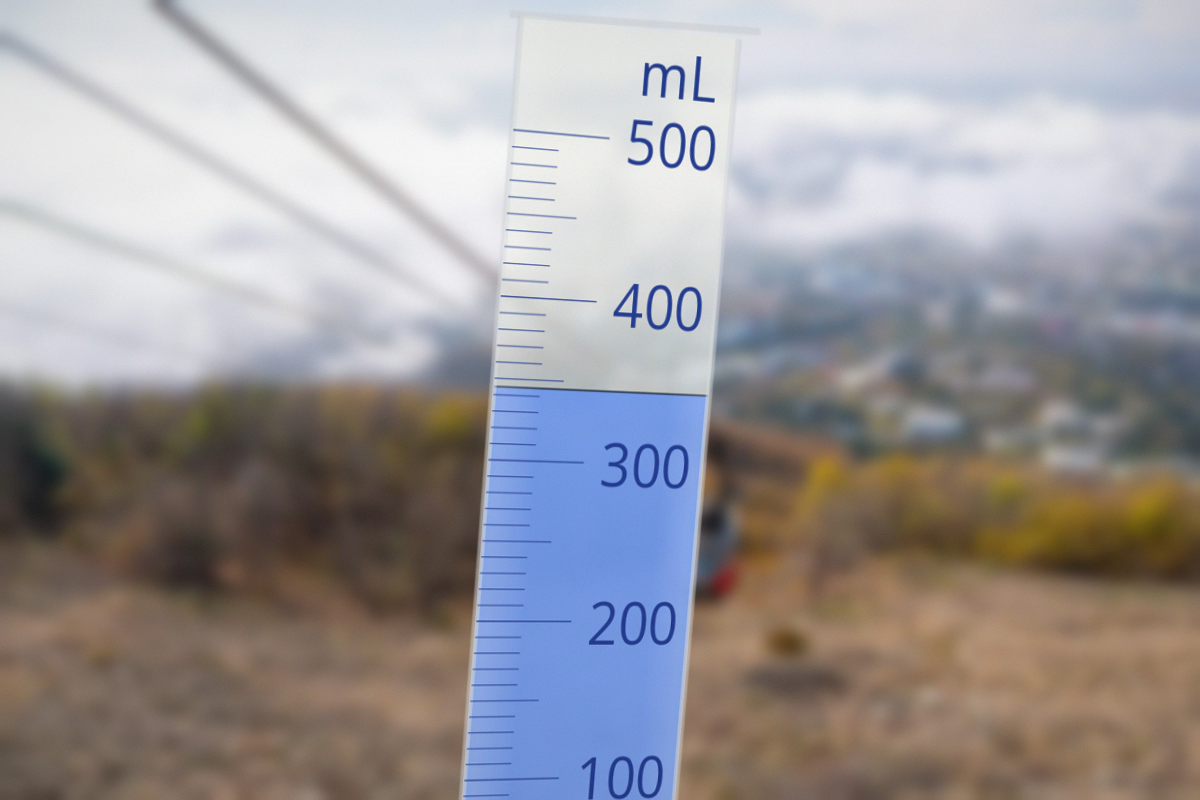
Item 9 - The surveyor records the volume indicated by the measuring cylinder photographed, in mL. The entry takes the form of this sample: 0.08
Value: 345
